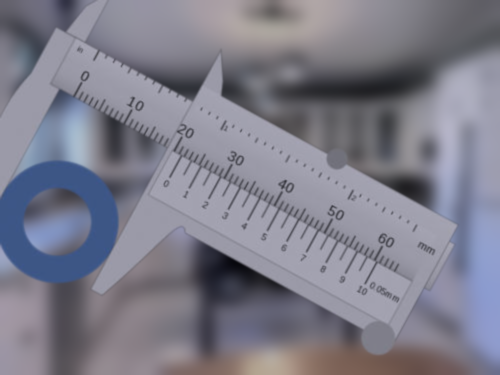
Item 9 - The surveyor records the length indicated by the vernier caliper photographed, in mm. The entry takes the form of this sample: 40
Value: 21.5
